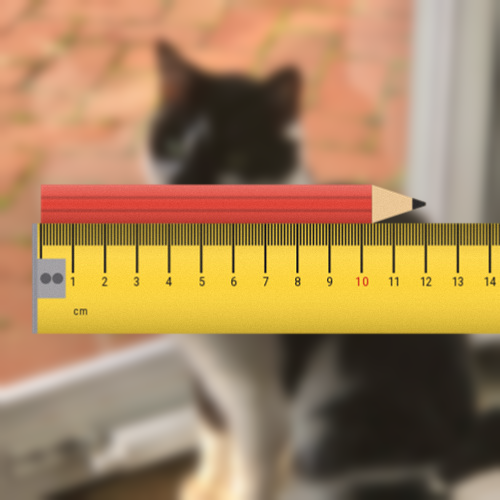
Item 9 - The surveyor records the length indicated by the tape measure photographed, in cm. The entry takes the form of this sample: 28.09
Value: 12
